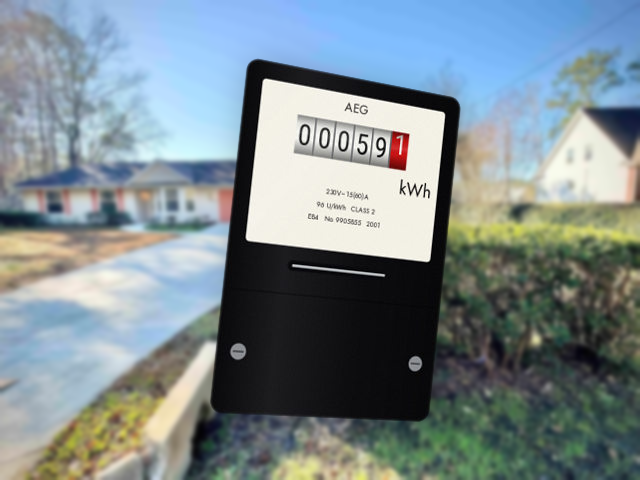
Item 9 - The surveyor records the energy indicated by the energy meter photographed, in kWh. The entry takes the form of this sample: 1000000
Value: 59.1
